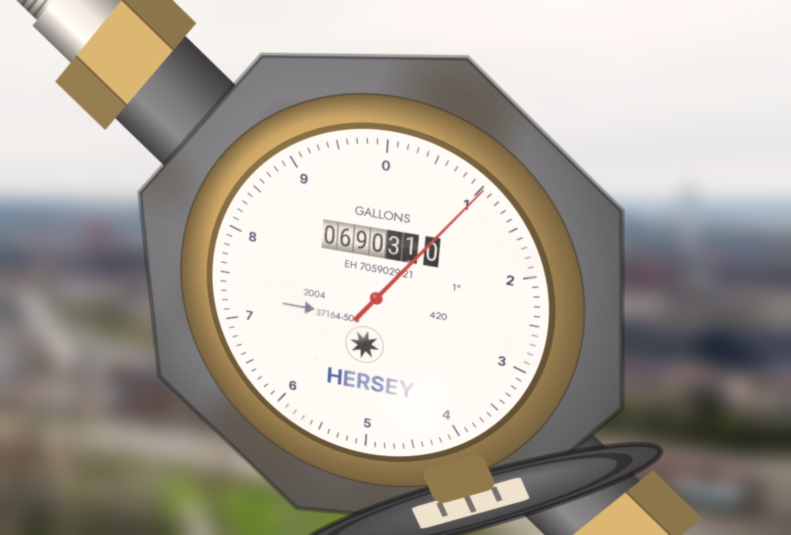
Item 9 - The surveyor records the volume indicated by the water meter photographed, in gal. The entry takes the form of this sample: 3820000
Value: 690311.0
